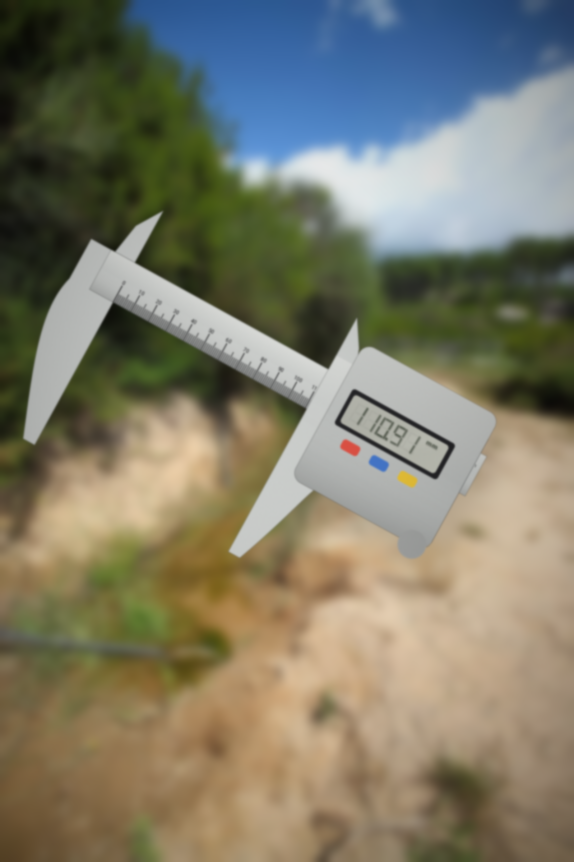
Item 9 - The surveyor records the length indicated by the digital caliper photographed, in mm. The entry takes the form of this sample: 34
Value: 110.91
